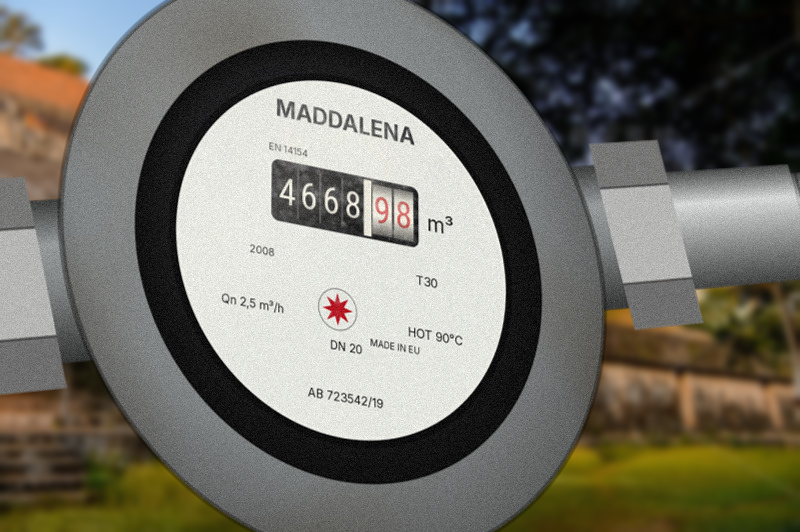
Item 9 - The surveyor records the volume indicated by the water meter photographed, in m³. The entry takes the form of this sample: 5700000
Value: 4668.98
